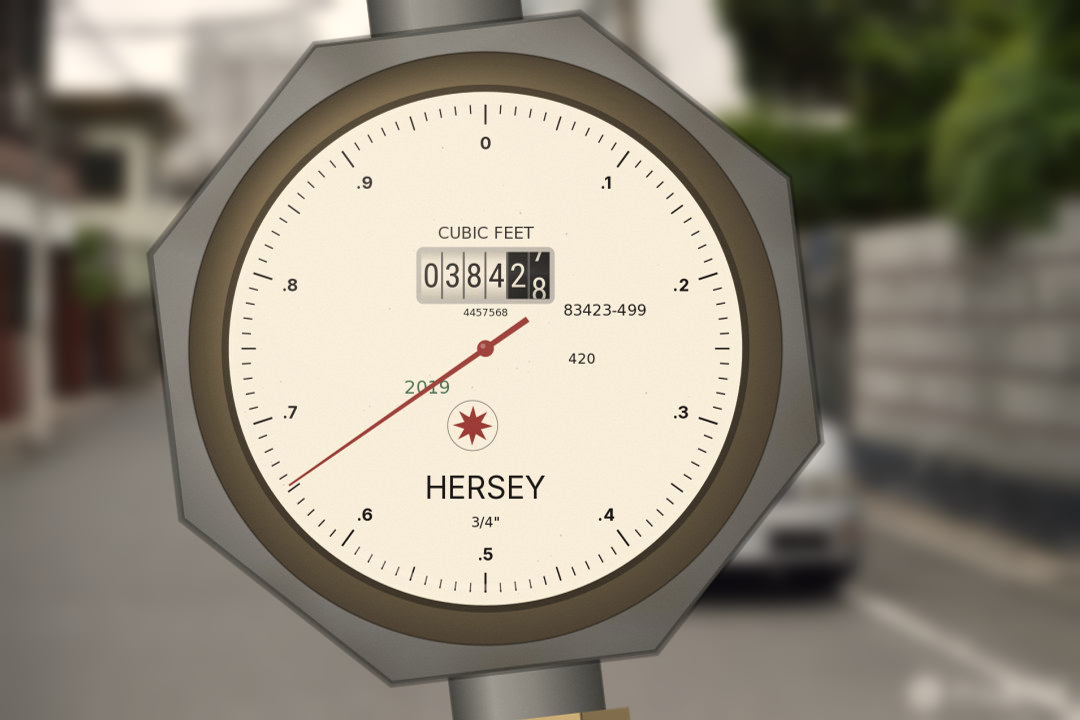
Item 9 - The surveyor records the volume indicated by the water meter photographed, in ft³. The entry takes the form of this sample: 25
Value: 38427.65
